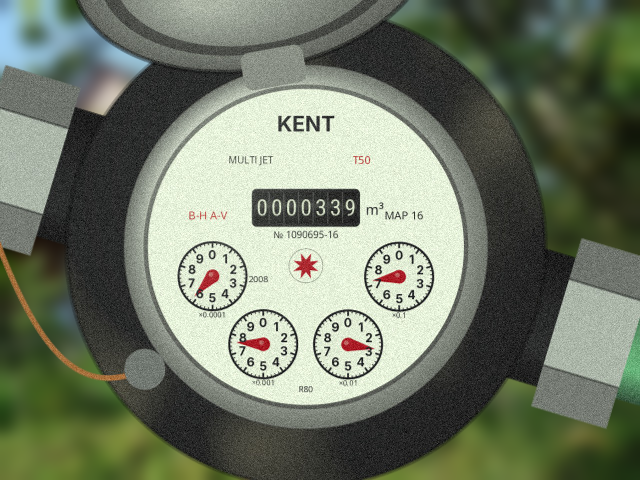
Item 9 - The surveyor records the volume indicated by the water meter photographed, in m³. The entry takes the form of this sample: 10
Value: 339.7276
